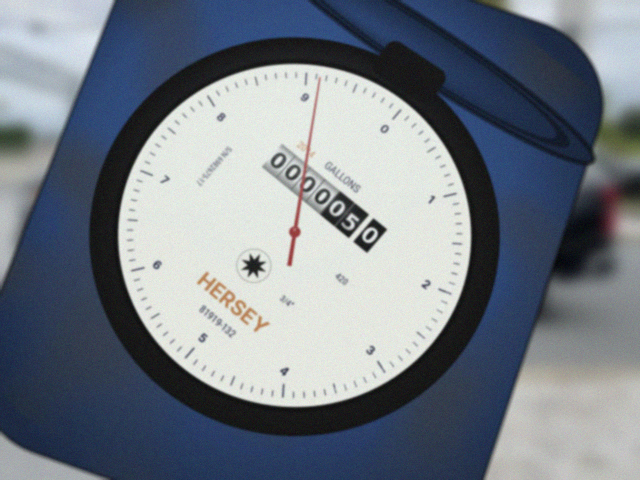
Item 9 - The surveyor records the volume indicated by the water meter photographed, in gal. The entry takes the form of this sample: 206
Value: 49.1
